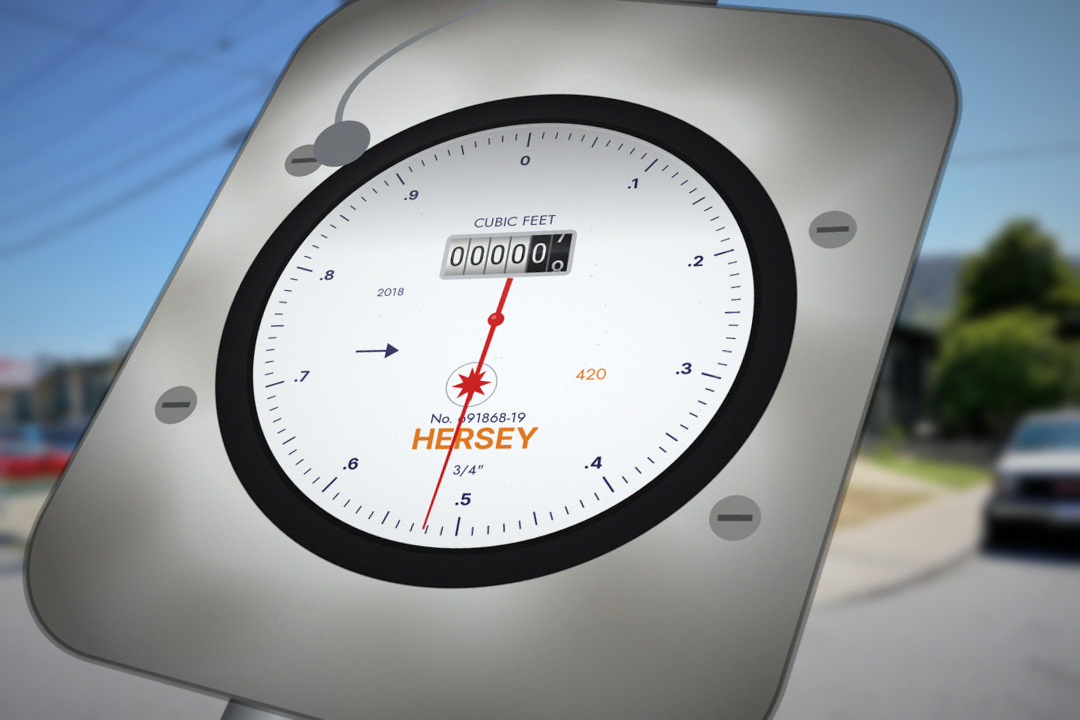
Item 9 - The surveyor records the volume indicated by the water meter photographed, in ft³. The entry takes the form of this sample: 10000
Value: 7.52
